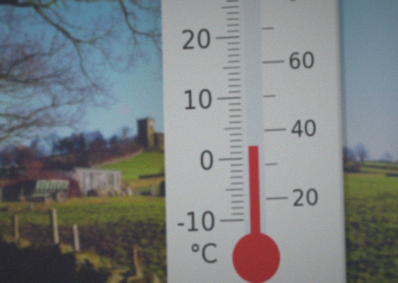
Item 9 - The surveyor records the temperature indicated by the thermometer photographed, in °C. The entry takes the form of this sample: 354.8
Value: 2
